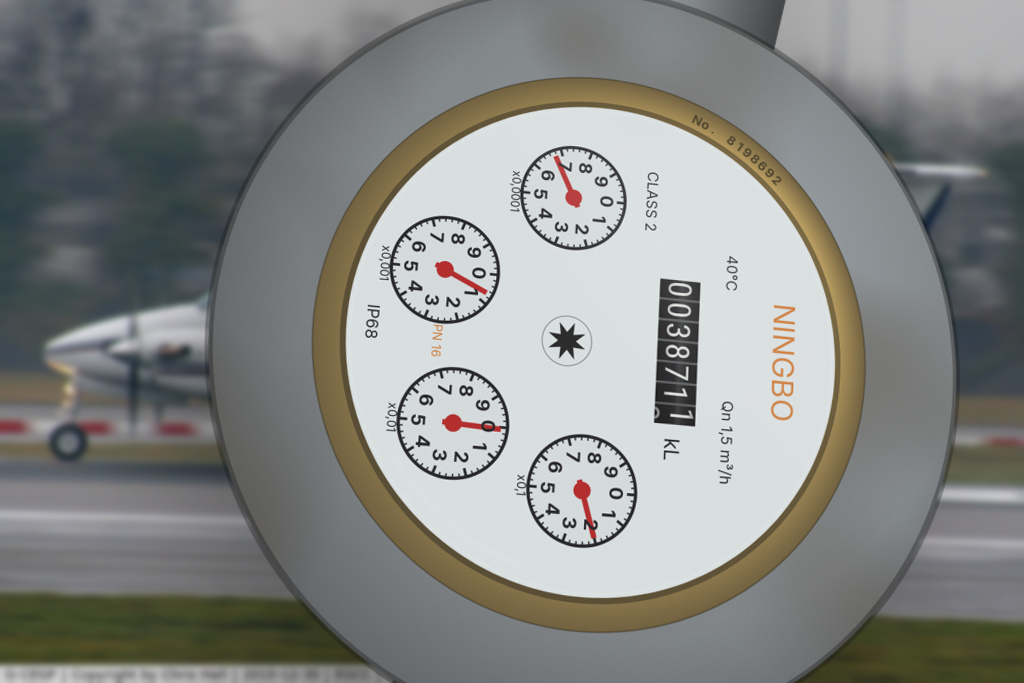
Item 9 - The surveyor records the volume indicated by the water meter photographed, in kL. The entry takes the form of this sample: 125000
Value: 38711.2006
